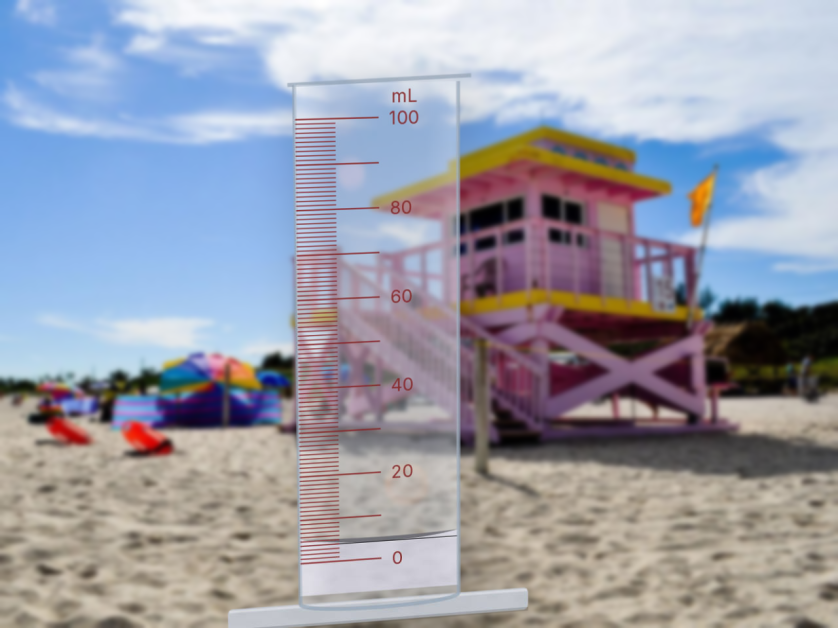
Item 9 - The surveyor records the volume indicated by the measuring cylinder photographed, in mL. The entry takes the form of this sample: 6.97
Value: 4
